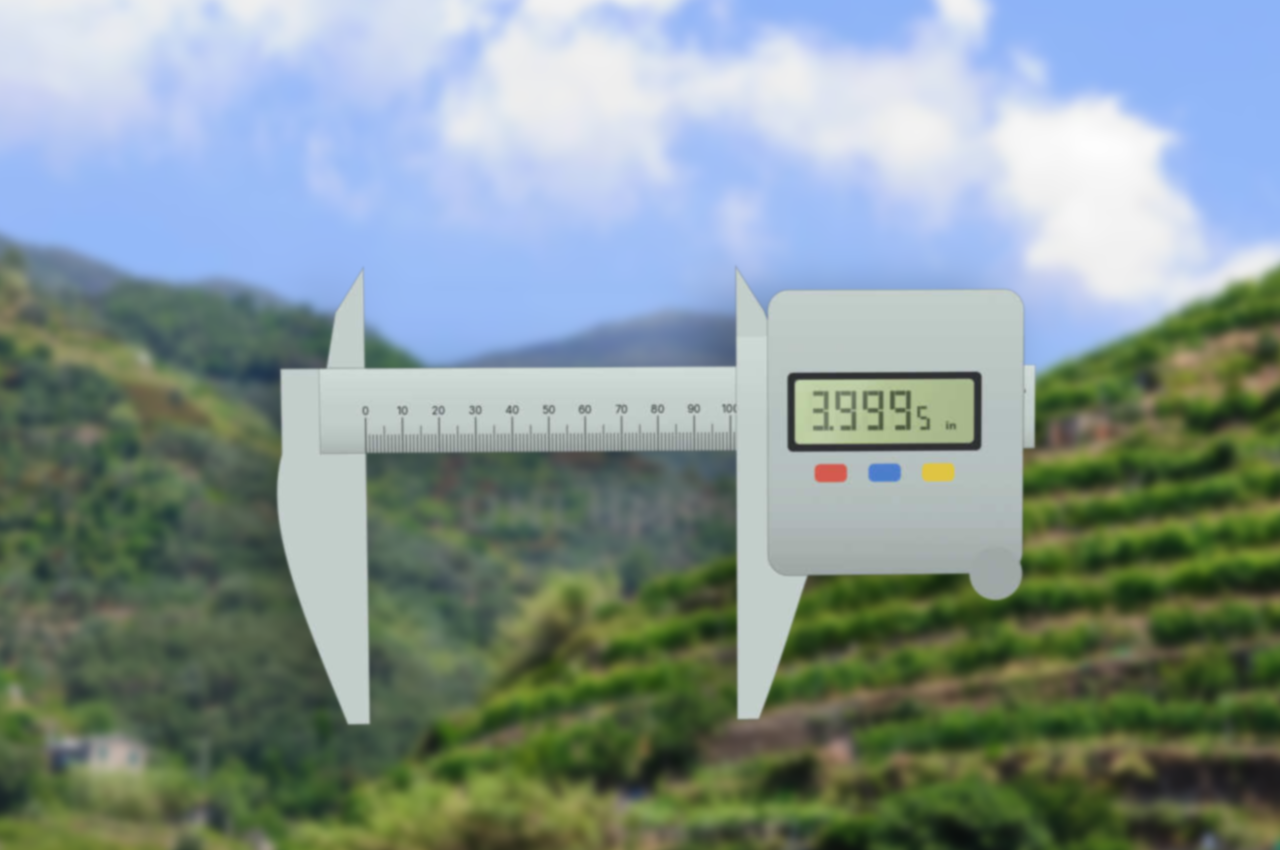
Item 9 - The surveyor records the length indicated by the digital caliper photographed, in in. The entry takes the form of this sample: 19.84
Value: 3.9995
